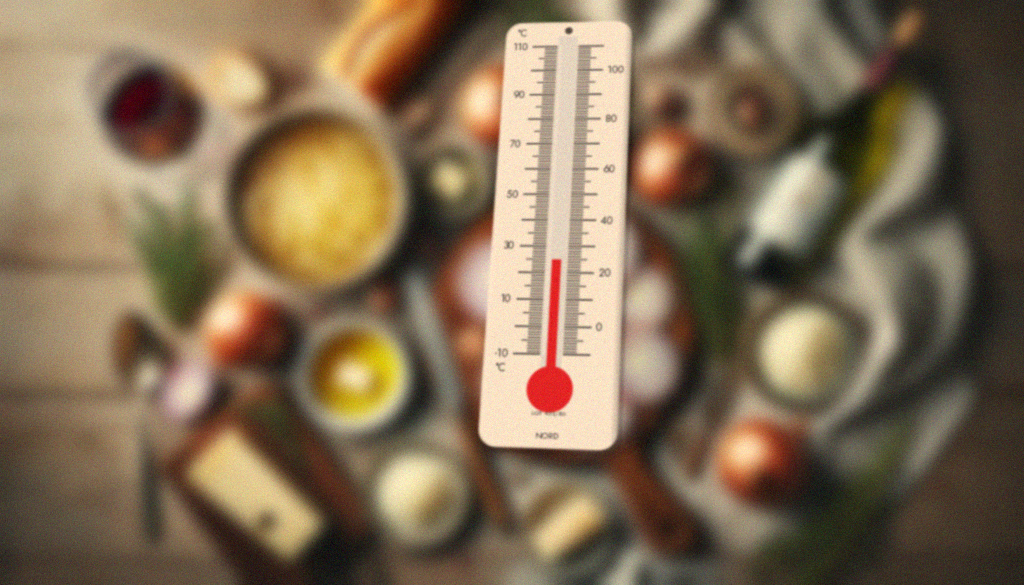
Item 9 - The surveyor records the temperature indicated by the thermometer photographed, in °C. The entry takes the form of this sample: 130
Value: 25
